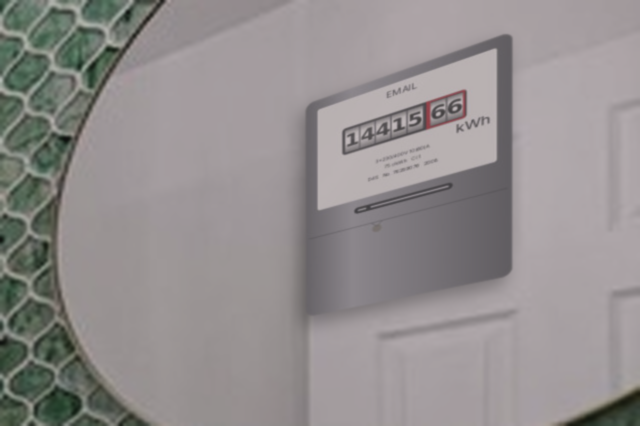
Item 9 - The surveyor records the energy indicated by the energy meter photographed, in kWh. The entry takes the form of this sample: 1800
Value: 14415.66
